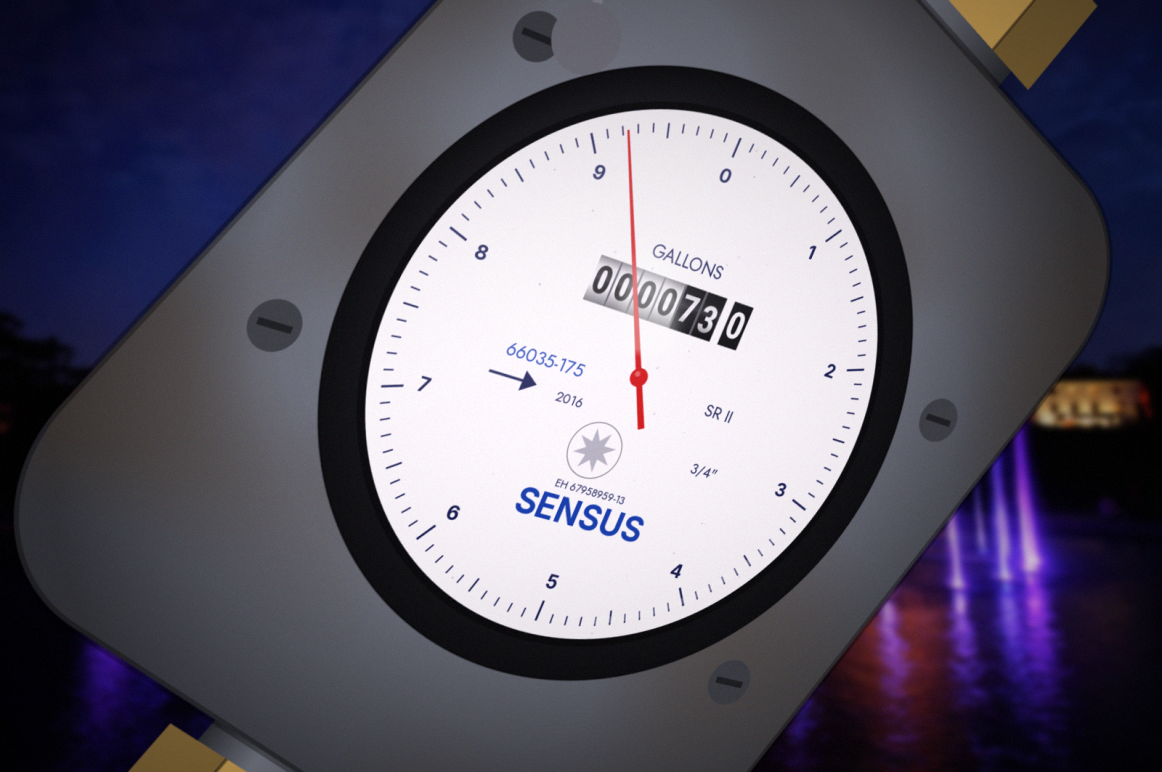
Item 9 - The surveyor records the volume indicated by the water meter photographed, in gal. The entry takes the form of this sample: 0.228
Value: 729.2
